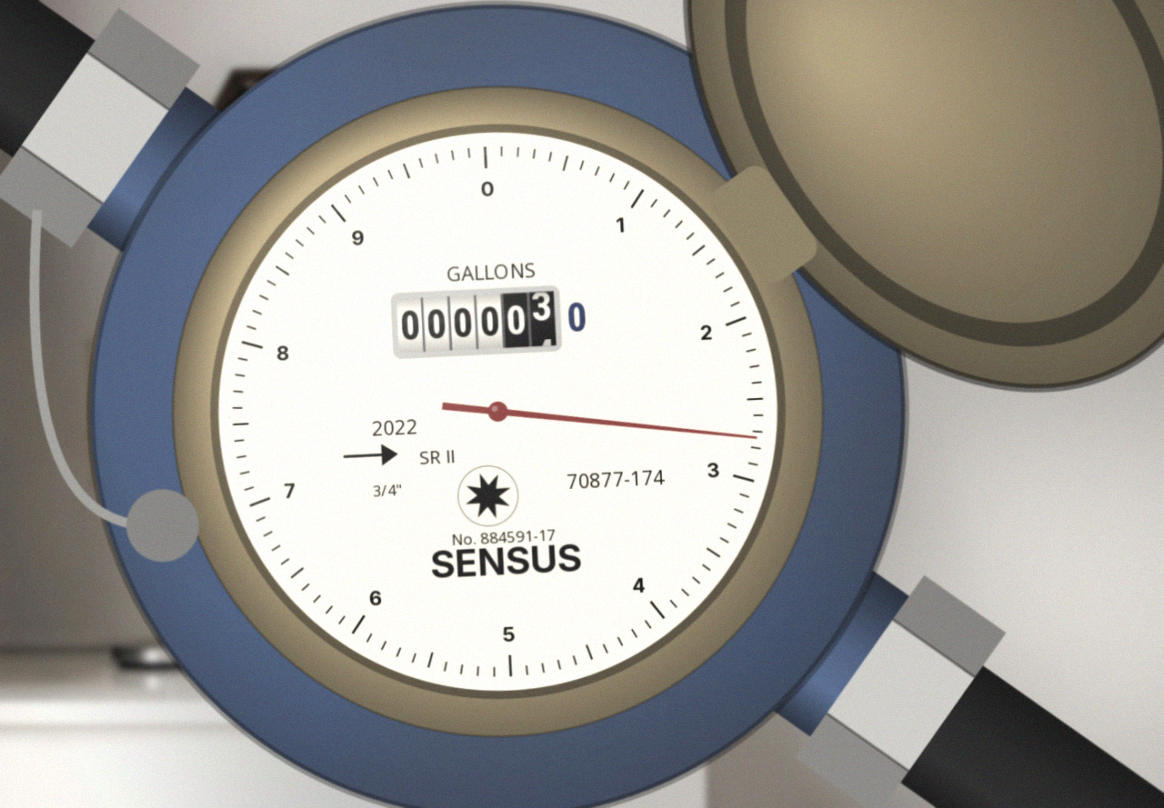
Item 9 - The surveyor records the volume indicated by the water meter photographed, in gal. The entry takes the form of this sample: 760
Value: 32.7
